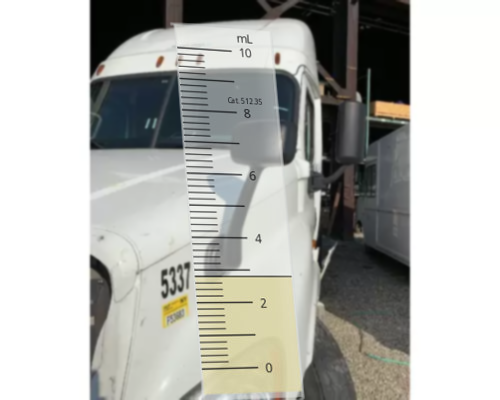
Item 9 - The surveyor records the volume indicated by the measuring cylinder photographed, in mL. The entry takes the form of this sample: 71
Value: 2.8
